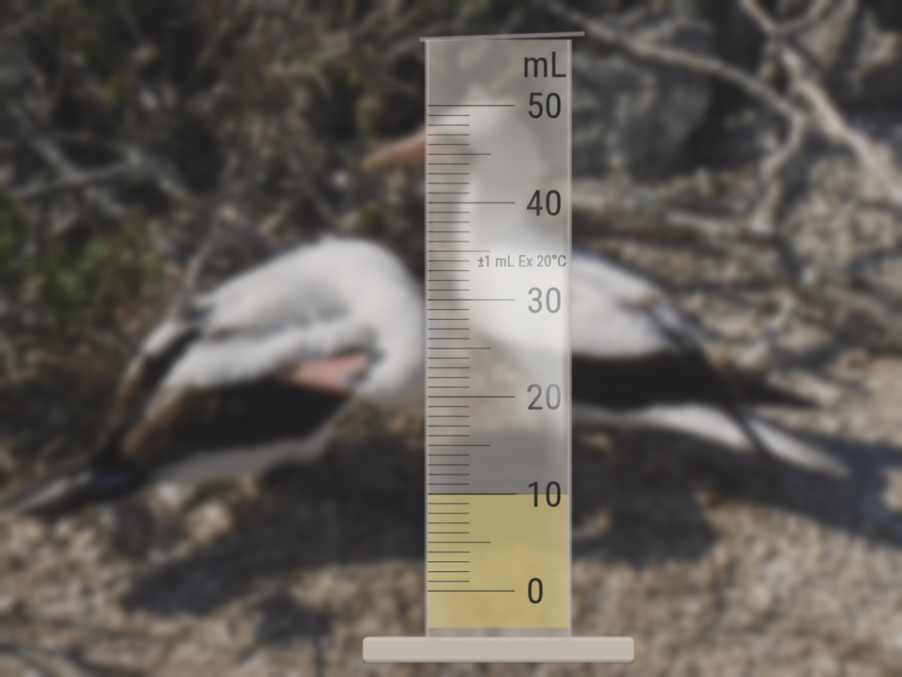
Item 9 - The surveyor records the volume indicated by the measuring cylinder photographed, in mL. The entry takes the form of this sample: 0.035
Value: 10
